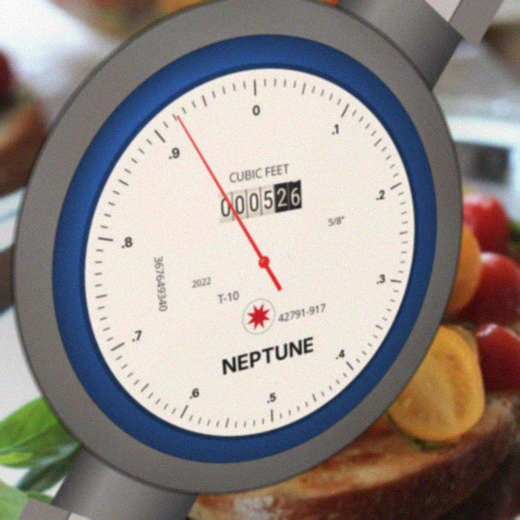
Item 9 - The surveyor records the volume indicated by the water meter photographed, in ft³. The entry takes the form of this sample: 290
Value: 525.92
